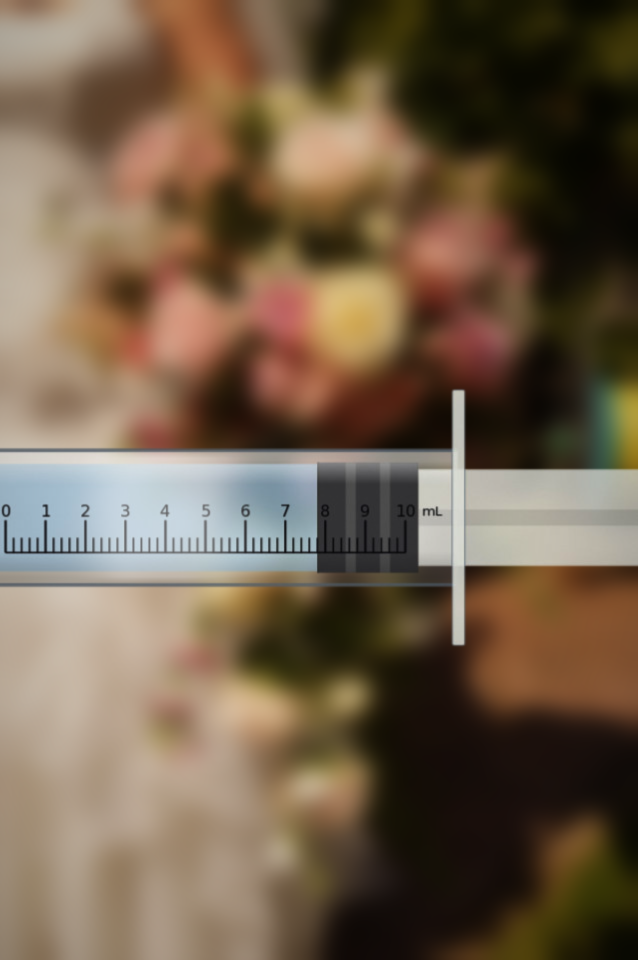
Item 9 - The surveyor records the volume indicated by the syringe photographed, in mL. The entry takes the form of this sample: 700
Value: 7.8
